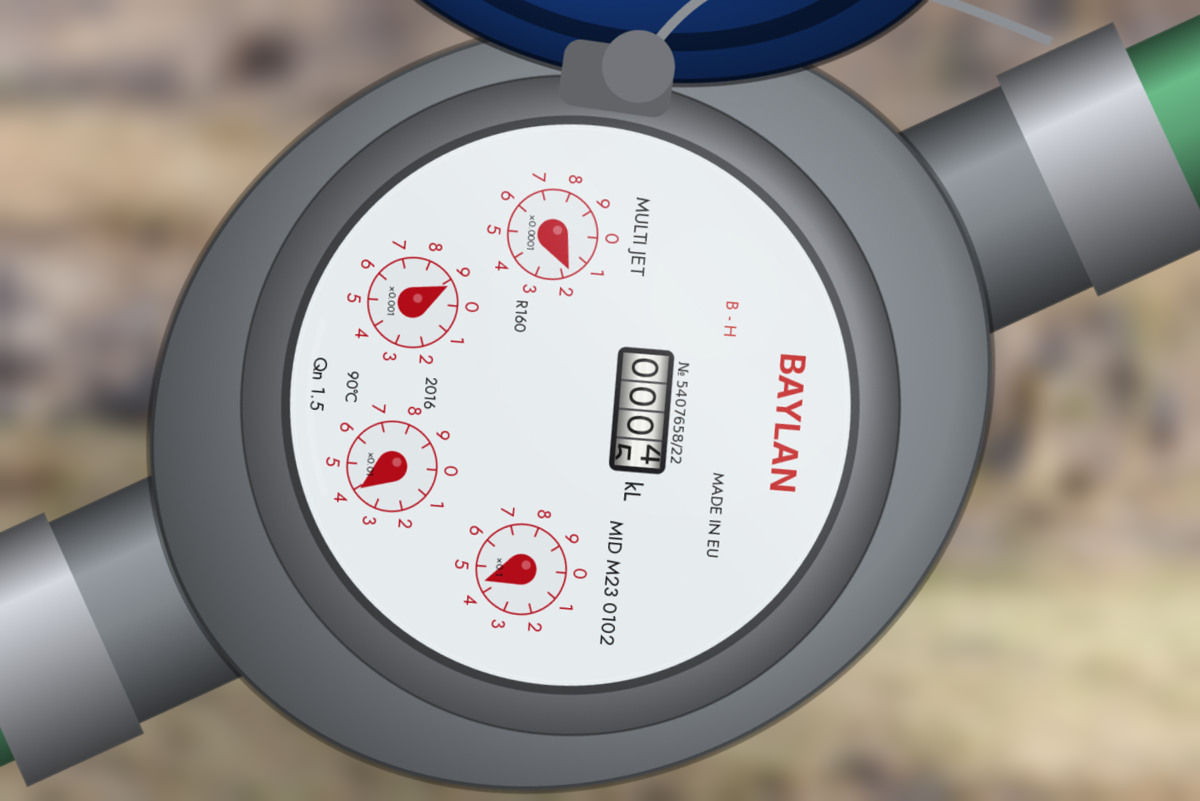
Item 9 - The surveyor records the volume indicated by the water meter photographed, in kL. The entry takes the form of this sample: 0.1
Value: 4.4391
